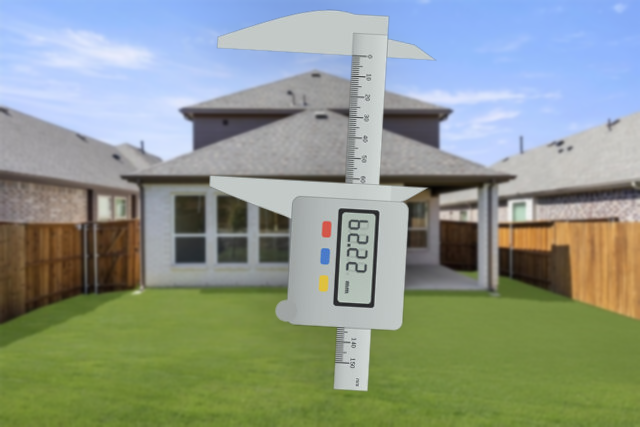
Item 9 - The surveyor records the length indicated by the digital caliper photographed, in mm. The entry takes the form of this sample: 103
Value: 62.22
